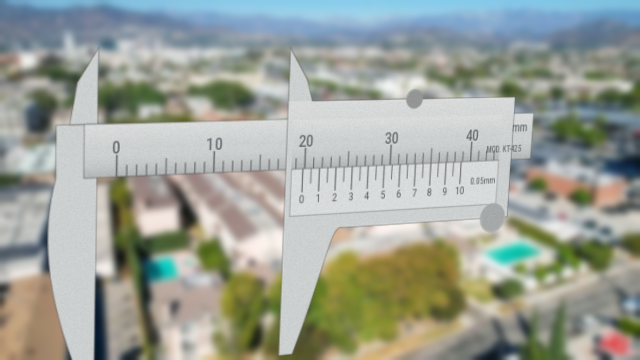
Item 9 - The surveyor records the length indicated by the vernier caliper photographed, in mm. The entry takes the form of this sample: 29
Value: 19.8
